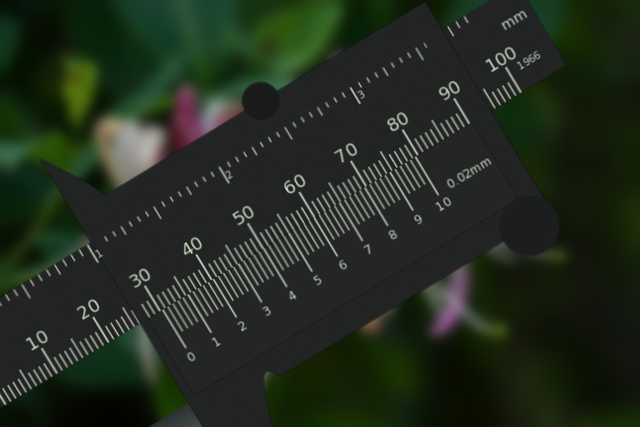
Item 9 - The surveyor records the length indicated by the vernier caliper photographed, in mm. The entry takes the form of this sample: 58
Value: 30.5
